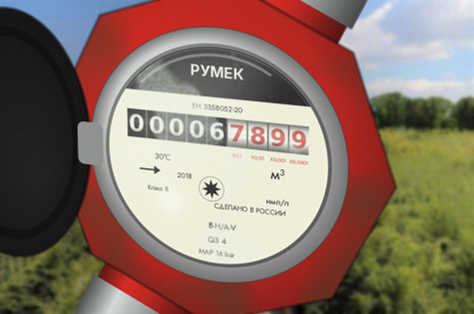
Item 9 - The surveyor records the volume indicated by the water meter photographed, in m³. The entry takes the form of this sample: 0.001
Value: 6.7899
